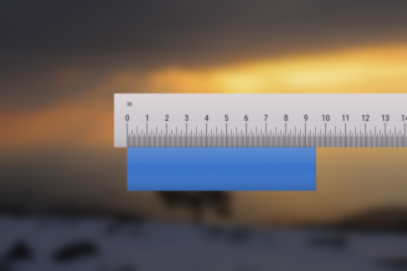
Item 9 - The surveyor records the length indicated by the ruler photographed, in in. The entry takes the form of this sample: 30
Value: 9.5
